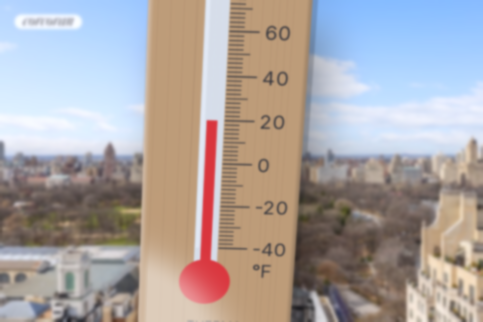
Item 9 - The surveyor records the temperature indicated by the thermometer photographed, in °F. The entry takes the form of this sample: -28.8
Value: 20
